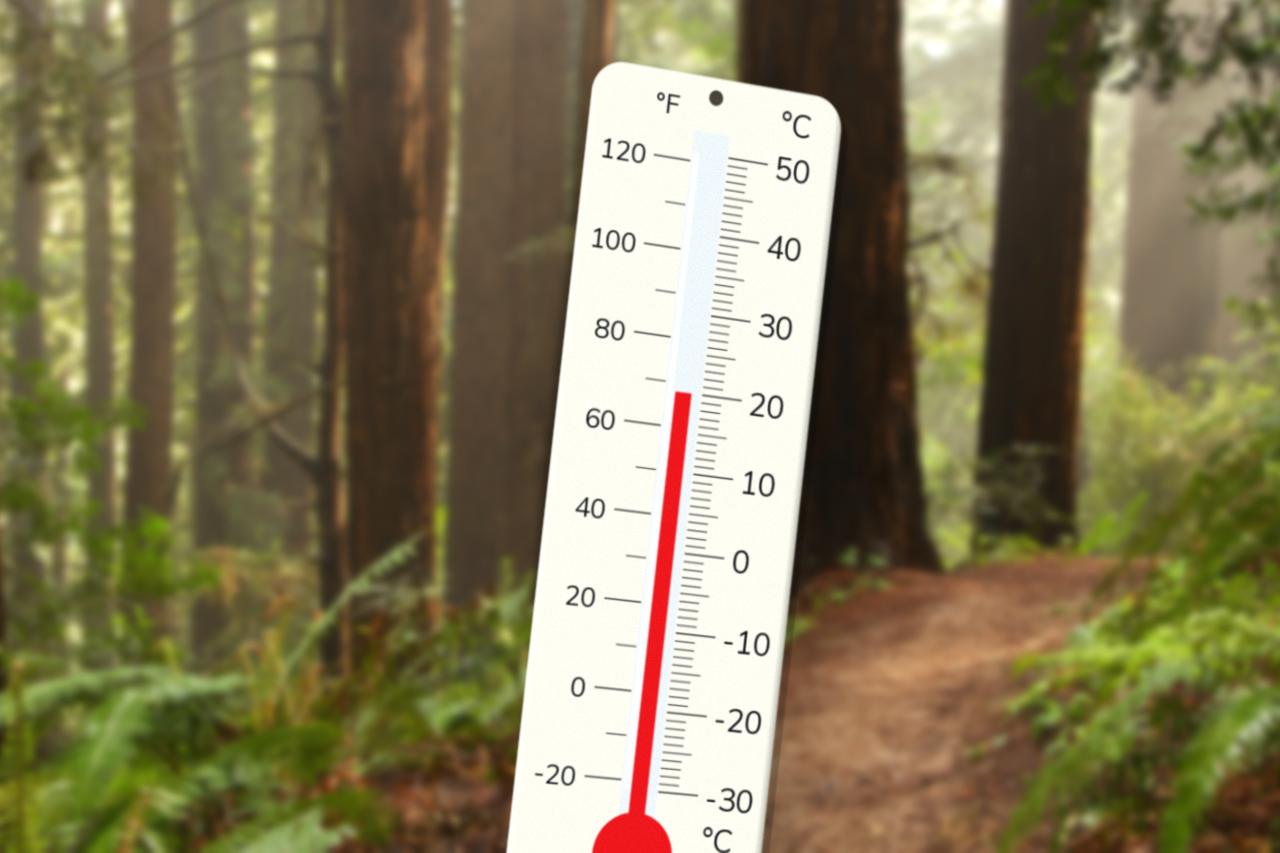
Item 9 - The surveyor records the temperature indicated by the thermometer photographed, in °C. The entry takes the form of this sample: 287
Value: 20
